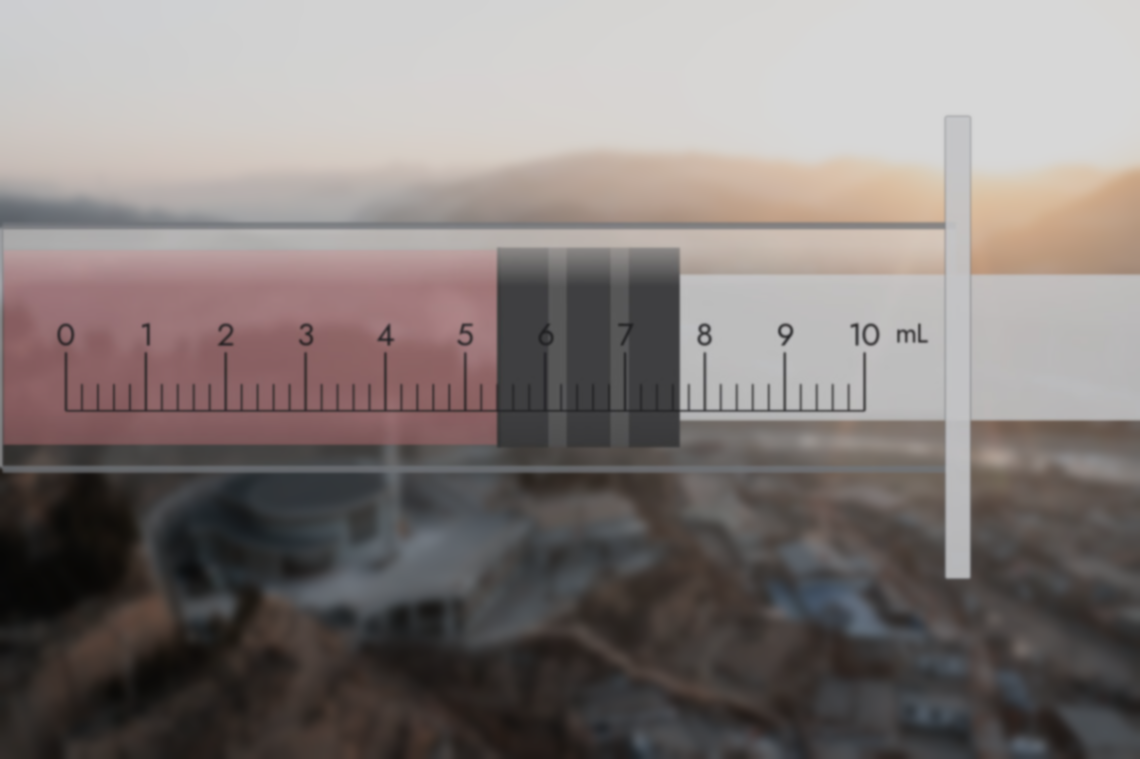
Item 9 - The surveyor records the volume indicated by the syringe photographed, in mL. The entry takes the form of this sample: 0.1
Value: 5.4
